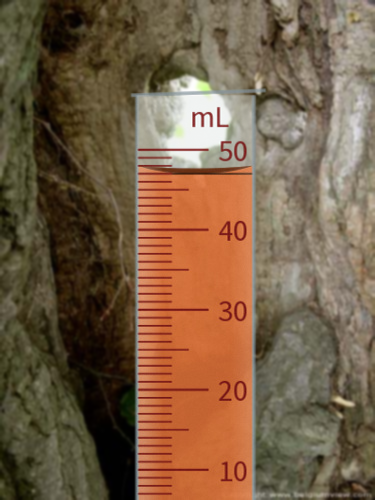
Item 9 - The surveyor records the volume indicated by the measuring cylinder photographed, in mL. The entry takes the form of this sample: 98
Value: 47
